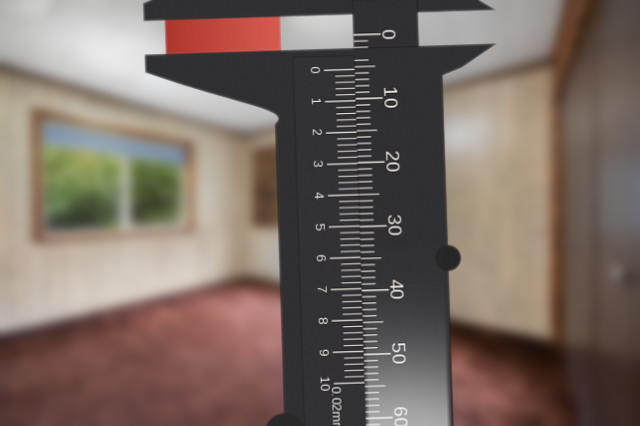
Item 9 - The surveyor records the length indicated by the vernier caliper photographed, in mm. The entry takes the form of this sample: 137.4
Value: 5.4
